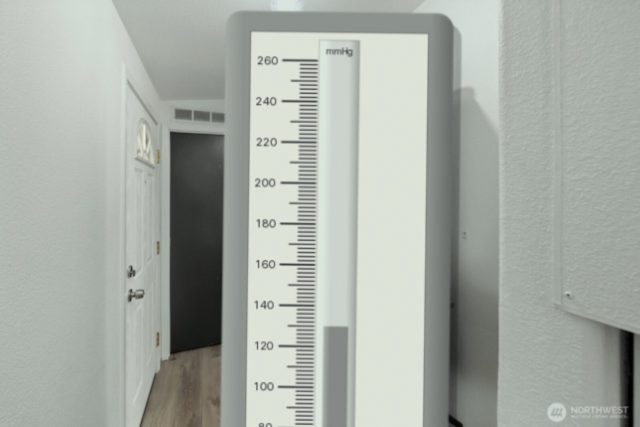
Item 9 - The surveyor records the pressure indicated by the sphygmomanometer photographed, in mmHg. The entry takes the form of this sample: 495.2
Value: 130
